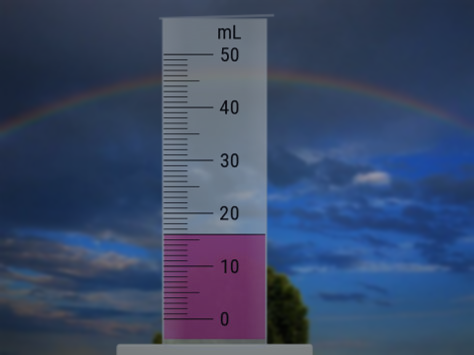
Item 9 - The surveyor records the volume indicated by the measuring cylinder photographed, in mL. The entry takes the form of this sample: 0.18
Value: 16
